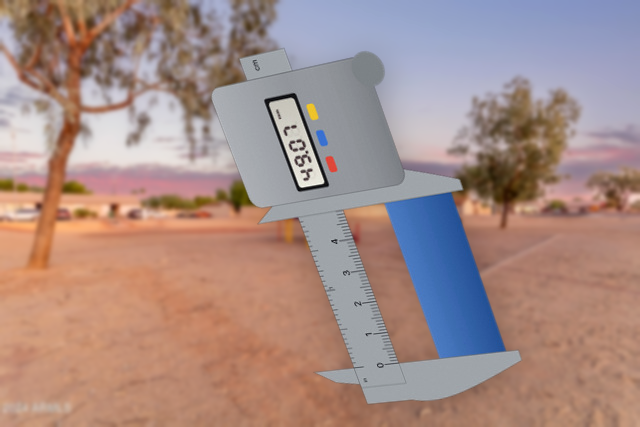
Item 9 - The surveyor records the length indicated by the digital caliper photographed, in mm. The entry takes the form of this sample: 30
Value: 49.07
